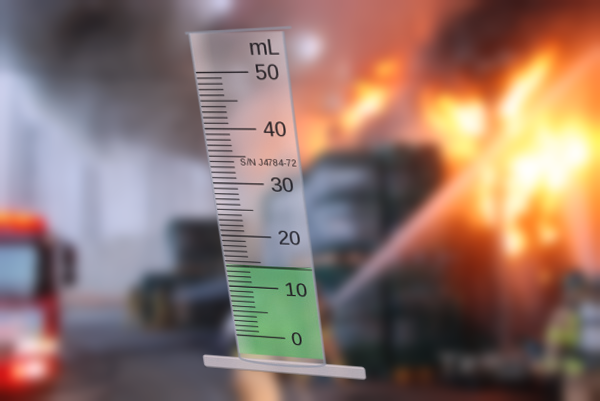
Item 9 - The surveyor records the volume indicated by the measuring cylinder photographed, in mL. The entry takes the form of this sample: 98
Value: 14
